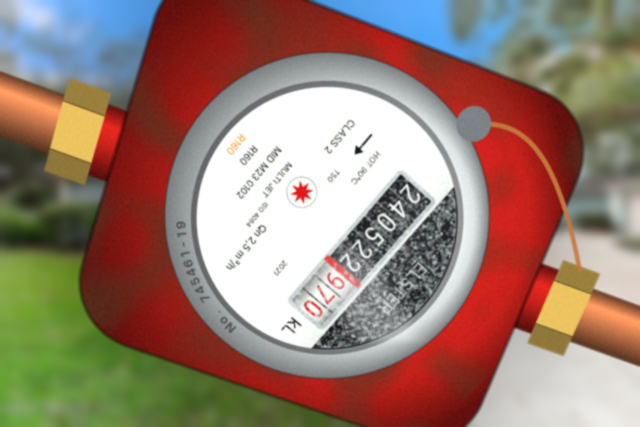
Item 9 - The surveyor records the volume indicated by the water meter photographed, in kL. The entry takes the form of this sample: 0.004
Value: 240522.970
